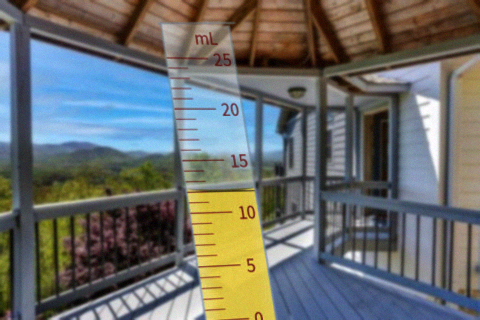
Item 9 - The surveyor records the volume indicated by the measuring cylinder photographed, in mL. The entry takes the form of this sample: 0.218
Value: 12
